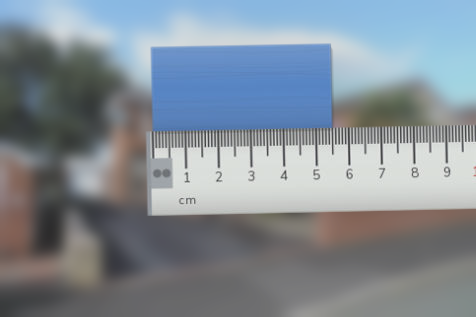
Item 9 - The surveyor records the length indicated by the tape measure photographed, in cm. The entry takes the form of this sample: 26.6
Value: 5.5
